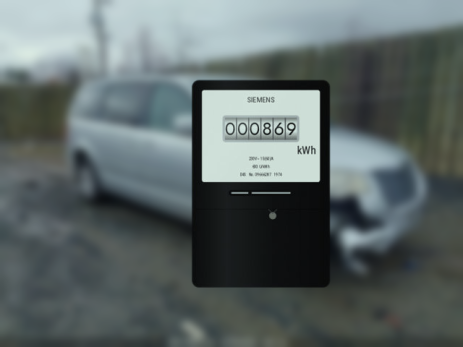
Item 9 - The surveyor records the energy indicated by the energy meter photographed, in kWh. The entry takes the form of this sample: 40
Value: 869
